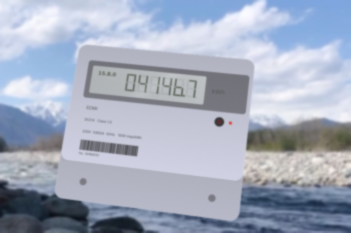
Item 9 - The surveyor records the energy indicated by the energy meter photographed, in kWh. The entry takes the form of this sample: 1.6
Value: 4146.7
